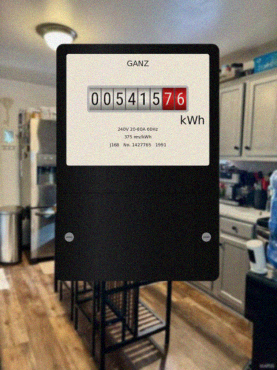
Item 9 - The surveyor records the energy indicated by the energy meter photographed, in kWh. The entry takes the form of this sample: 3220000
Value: 5415.76
